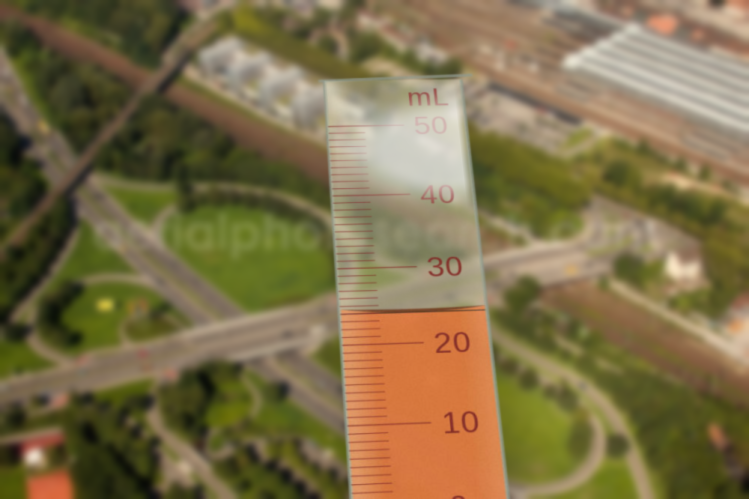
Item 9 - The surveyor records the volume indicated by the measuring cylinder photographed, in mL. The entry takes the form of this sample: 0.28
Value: 24
